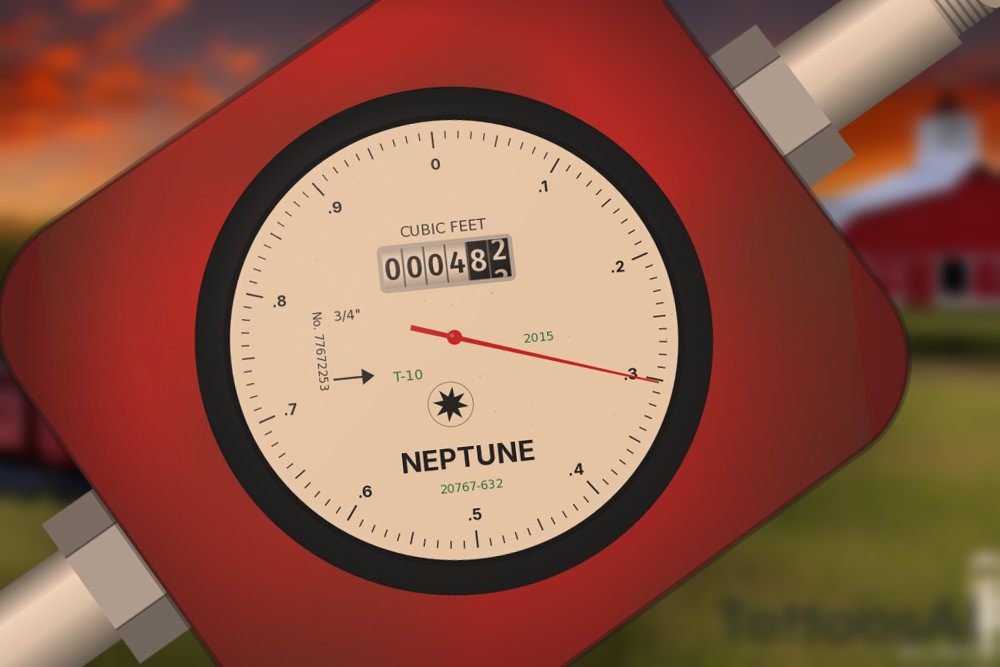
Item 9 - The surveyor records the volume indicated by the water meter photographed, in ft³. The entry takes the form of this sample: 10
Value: 482.30
